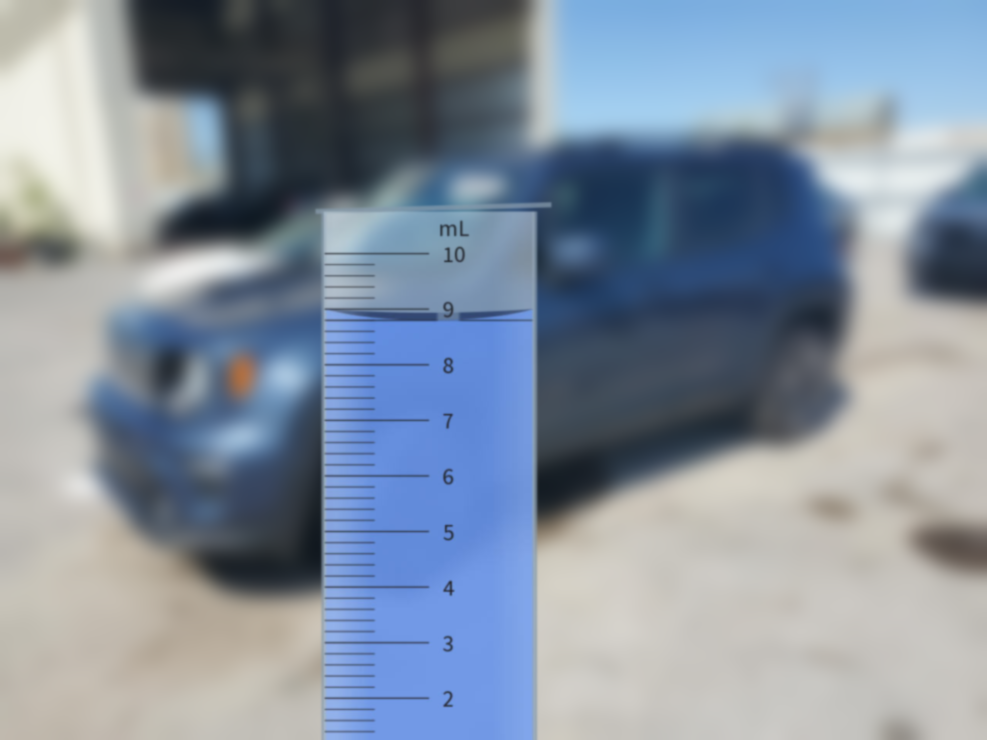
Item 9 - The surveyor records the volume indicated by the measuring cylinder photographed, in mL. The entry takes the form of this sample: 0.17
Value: 8.8
